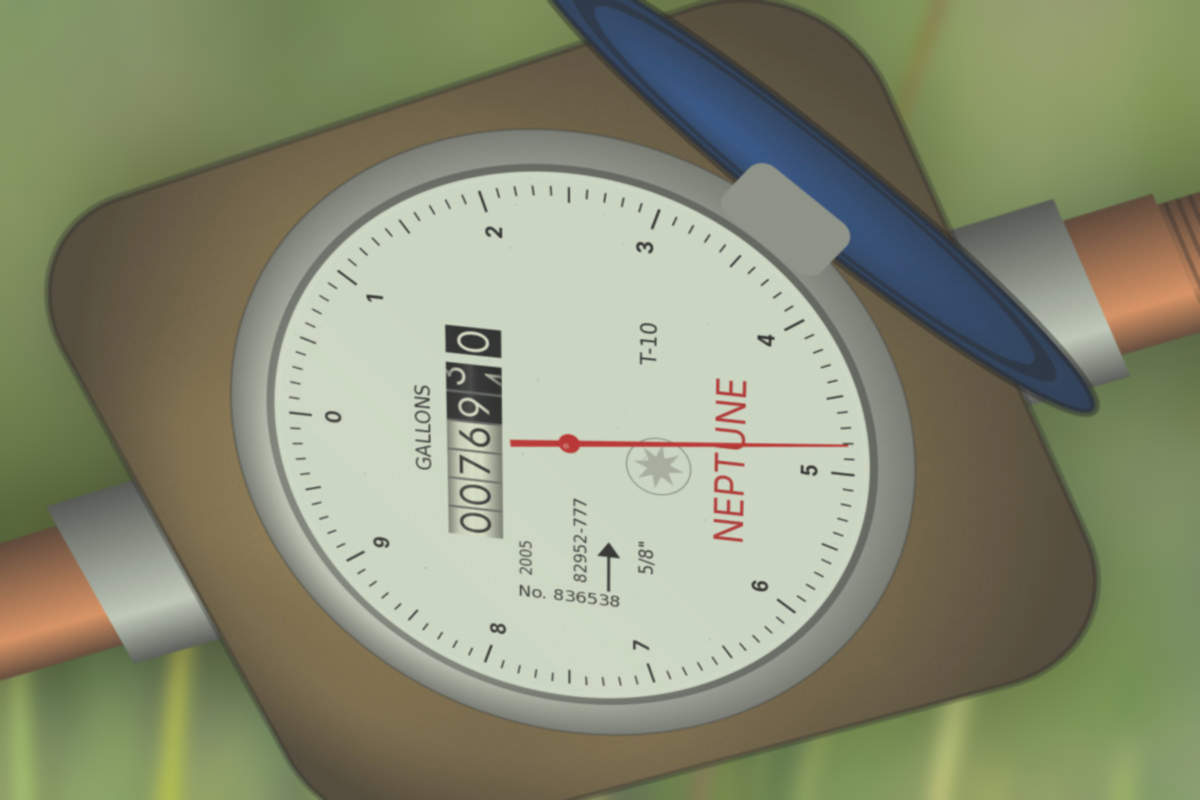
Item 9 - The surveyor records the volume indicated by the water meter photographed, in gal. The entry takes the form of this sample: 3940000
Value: 76934.8
